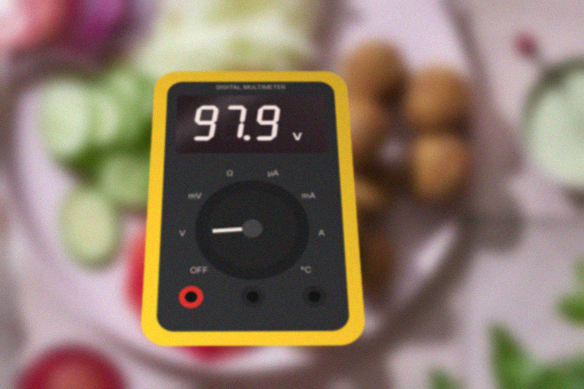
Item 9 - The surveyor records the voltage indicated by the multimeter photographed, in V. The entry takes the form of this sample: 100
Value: 97.9
